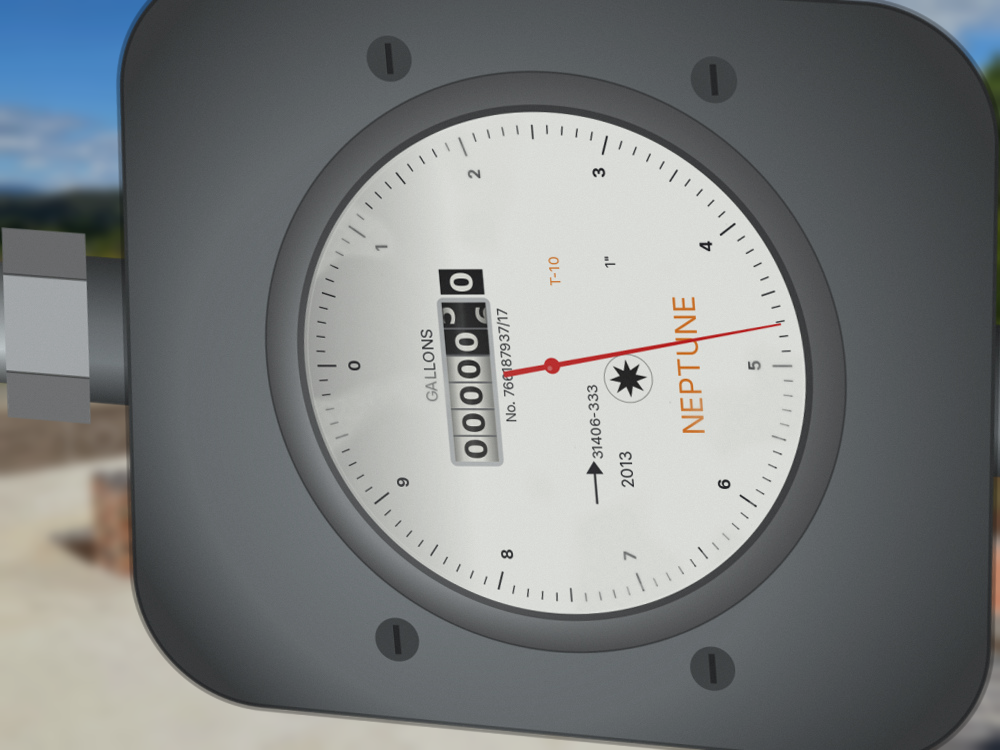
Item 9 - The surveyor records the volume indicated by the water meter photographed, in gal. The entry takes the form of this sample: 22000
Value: 54.7
